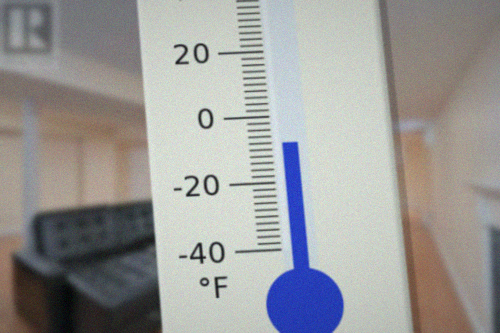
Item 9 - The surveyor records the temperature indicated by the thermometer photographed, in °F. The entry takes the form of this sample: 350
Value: -8
